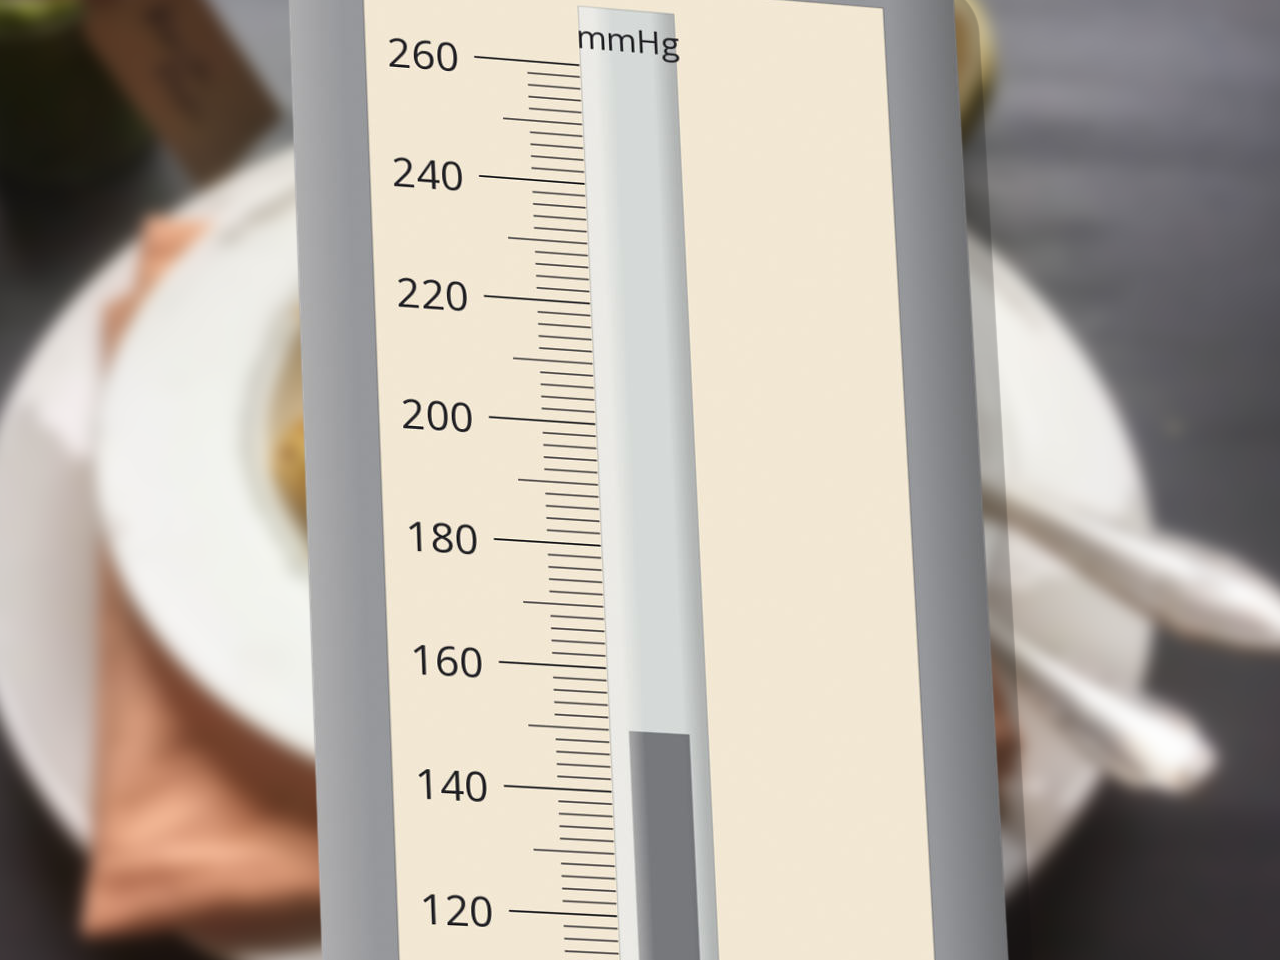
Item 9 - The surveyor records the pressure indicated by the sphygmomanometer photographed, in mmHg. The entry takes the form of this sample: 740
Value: 150
